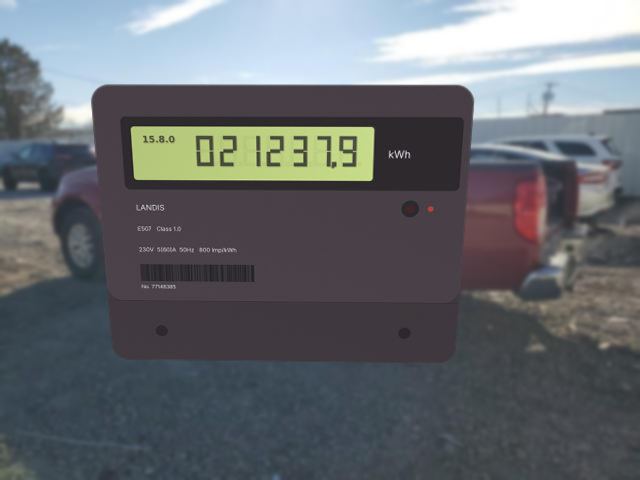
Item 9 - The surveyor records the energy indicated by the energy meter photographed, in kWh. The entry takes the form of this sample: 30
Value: 21237.9
